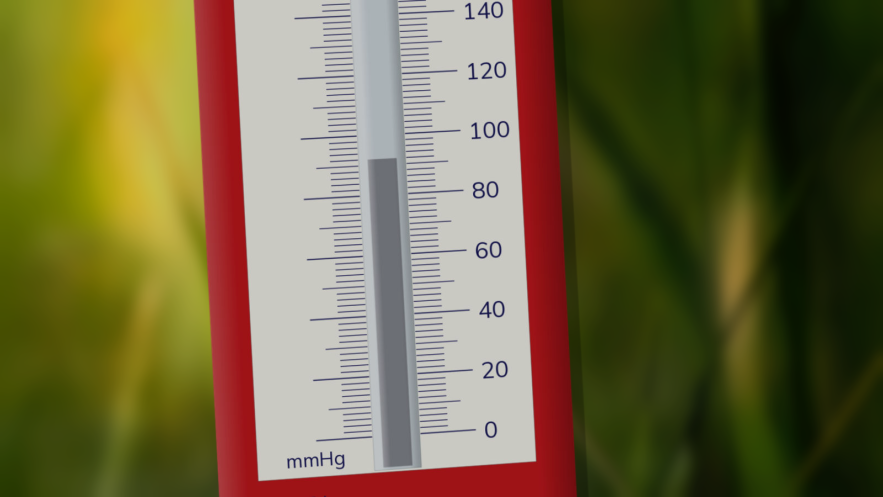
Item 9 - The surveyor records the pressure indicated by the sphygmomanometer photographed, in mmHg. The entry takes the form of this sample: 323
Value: 92
